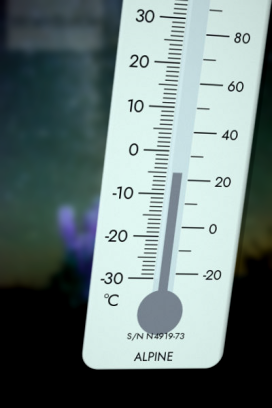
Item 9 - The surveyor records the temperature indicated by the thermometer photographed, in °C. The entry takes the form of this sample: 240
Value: -5
